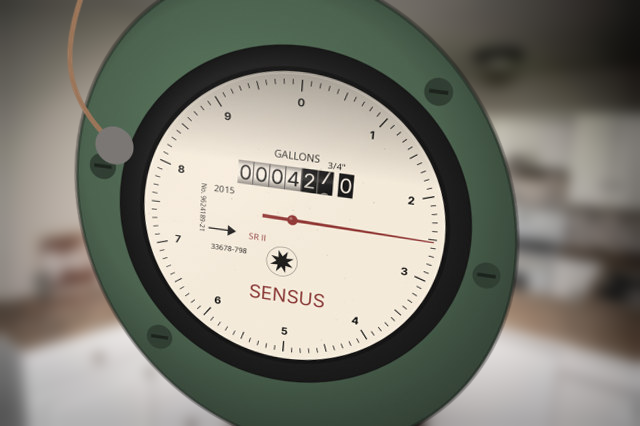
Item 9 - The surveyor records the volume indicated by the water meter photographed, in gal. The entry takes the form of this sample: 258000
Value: 4272.5
